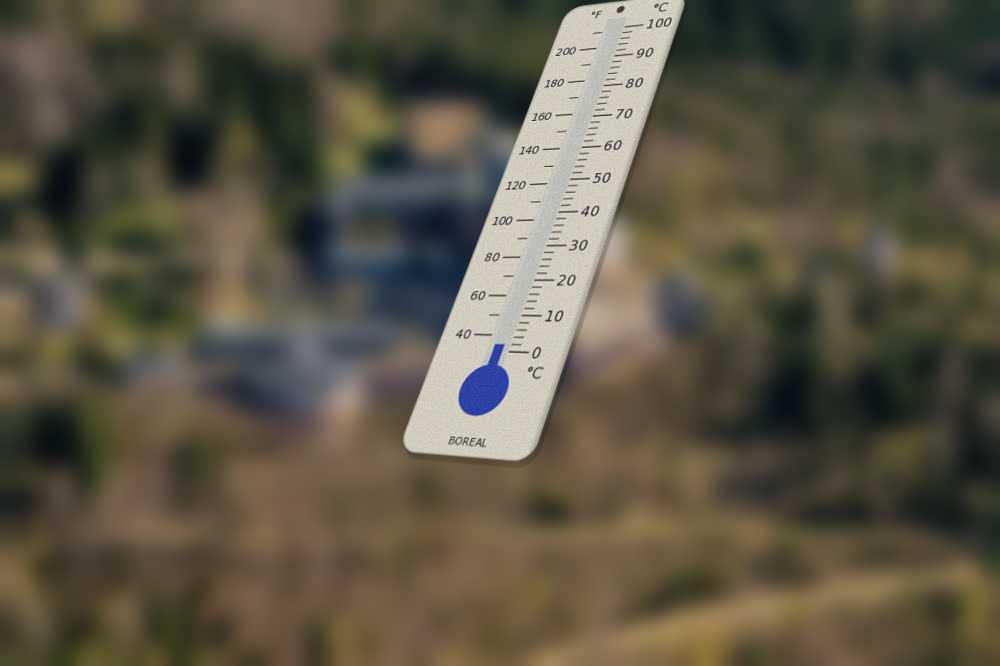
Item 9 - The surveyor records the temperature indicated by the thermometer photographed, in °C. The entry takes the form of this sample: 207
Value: 2
